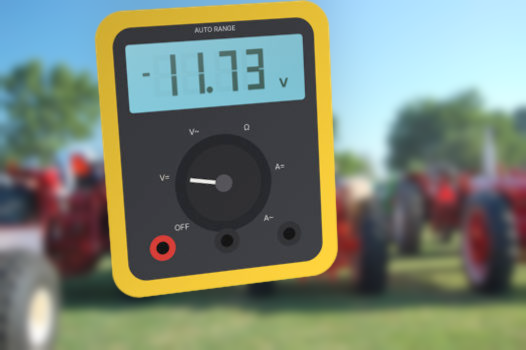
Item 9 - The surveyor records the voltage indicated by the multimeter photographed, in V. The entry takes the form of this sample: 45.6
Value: -11.73
